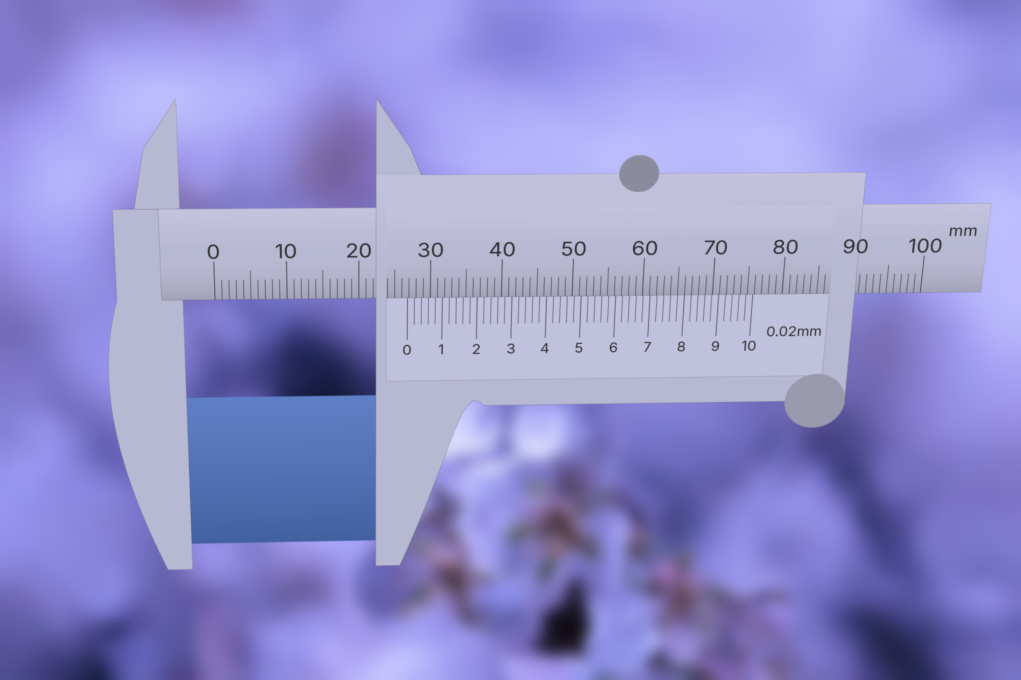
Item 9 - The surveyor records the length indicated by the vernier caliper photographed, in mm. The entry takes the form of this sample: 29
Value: 26.8
